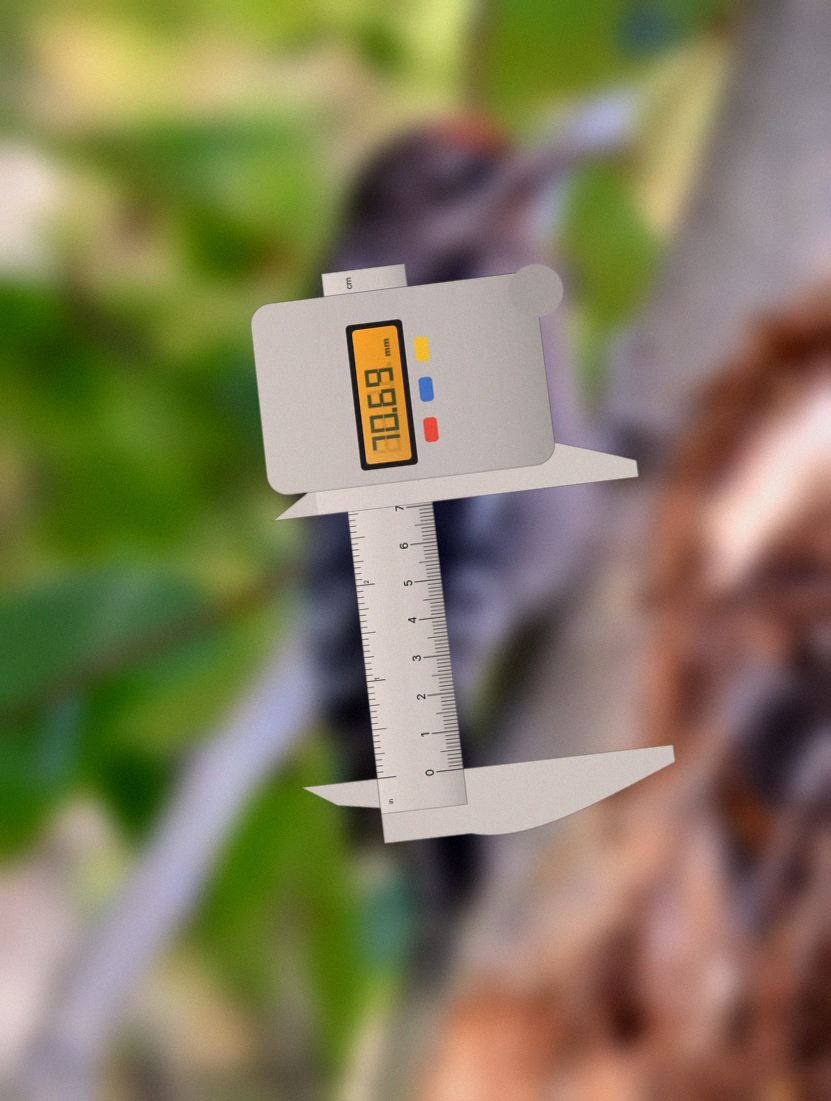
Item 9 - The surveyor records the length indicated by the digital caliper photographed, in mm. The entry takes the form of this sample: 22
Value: 70.69
